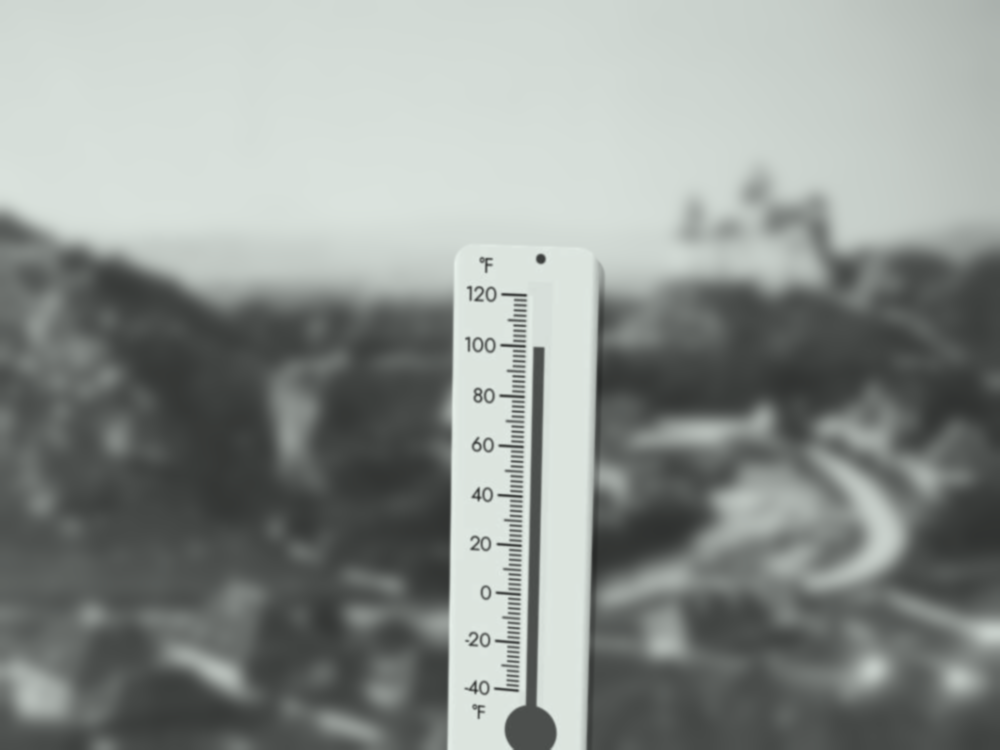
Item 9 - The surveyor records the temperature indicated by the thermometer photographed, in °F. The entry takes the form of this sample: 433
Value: 100
